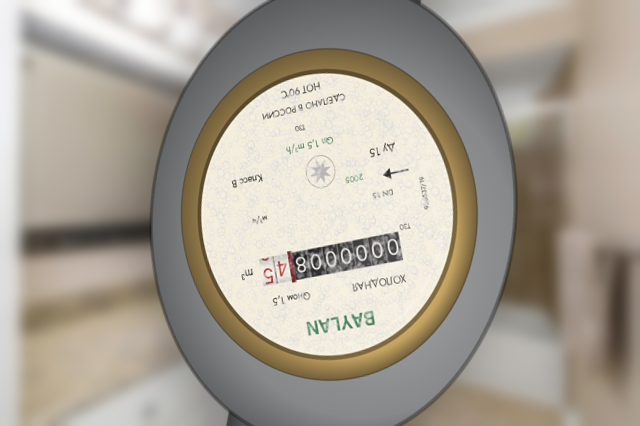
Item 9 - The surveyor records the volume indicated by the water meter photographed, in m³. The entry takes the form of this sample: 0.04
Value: 8.45
